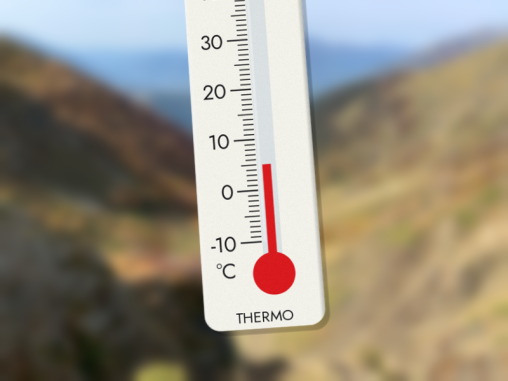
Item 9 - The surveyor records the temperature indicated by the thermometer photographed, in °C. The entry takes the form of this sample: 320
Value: 5
